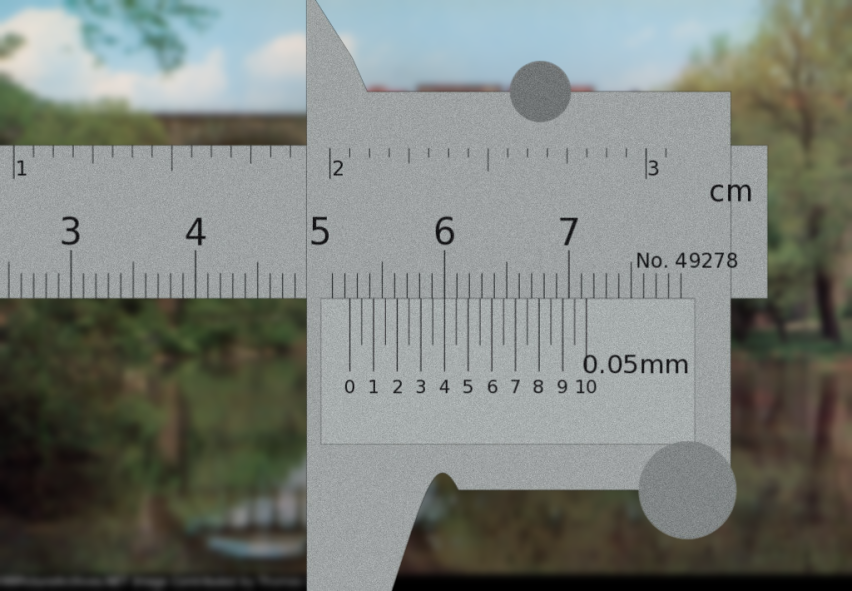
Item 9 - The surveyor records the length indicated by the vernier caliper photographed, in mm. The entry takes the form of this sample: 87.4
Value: 52.4
